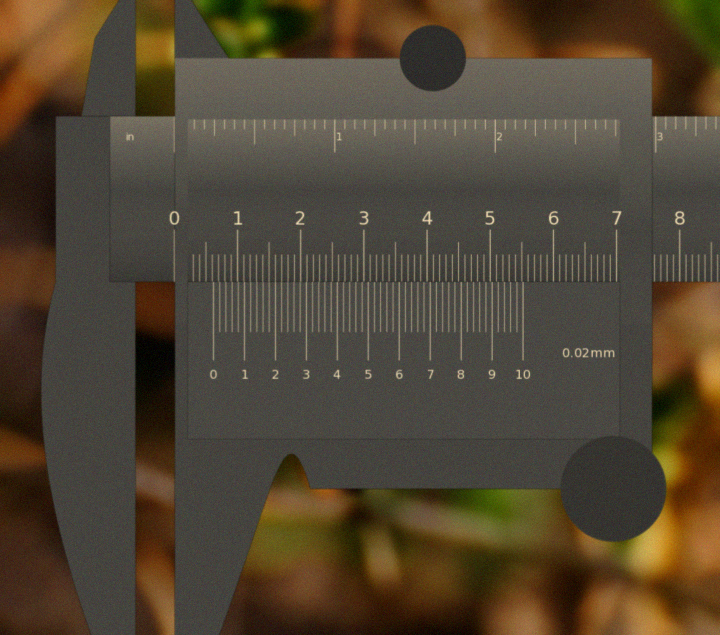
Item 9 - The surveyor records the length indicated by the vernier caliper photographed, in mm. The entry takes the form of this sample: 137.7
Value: 6.2
